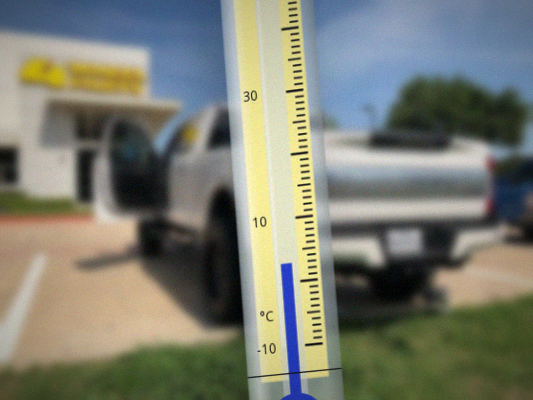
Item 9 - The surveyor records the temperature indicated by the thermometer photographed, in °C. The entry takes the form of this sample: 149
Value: 3
